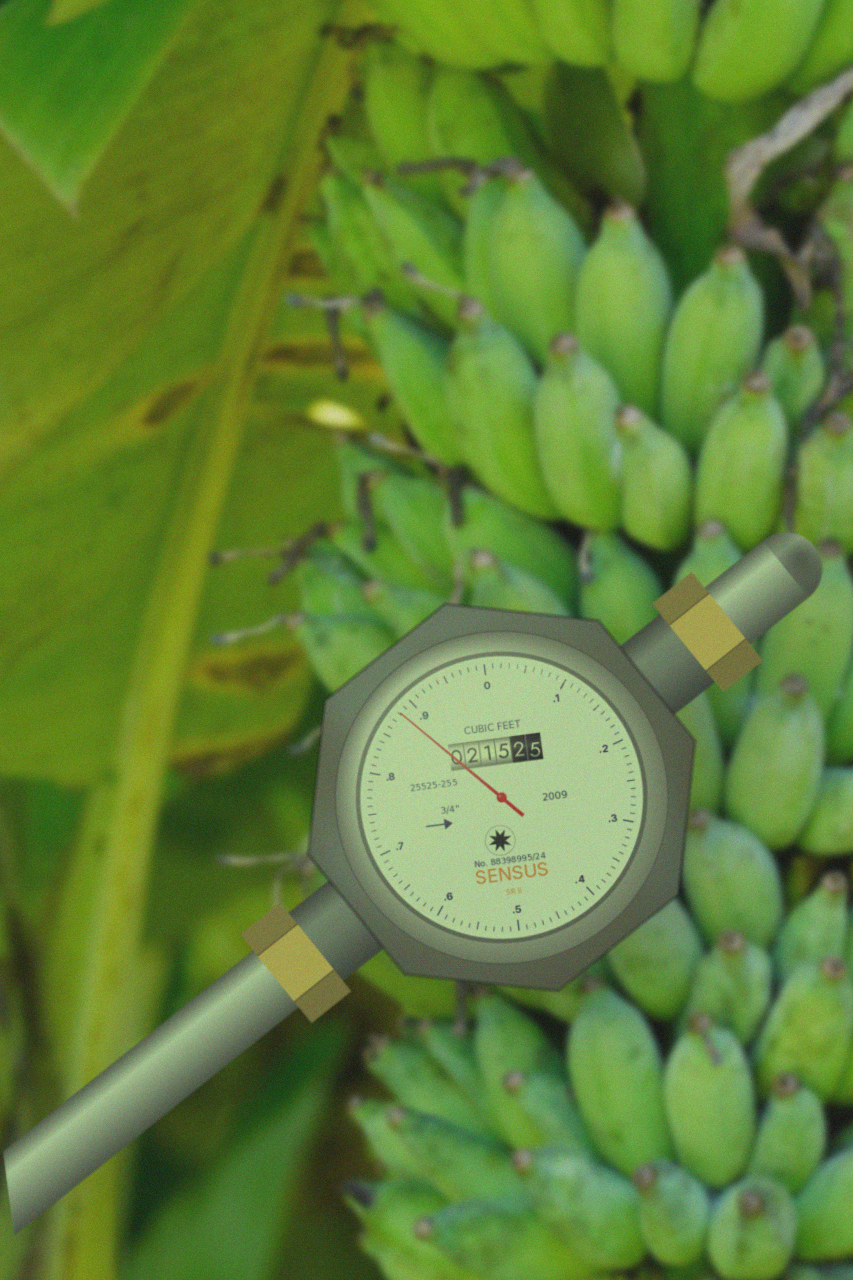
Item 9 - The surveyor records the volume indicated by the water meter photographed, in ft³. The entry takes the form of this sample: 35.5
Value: 21524.88
